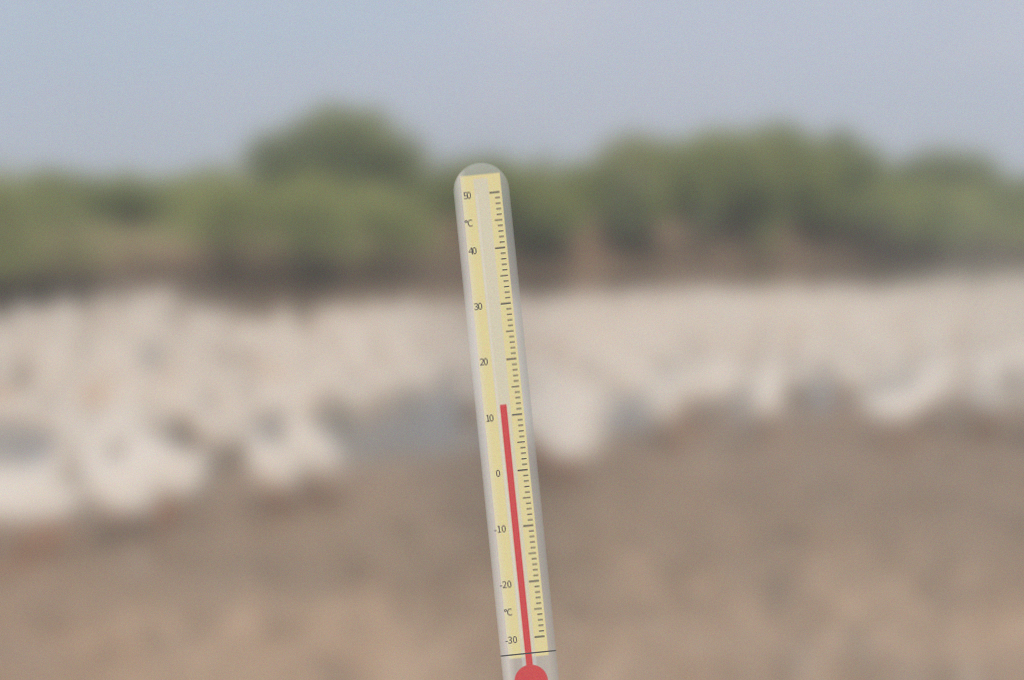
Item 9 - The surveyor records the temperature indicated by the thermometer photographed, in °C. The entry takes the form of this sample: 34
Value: 12
